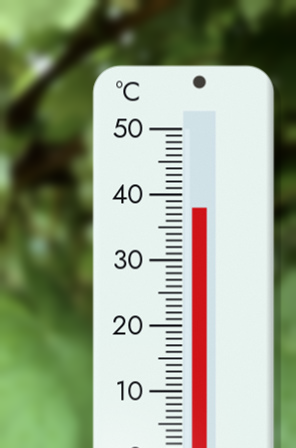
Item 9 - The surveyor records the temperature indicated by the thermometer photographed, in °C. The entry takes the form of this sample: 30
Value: 38
